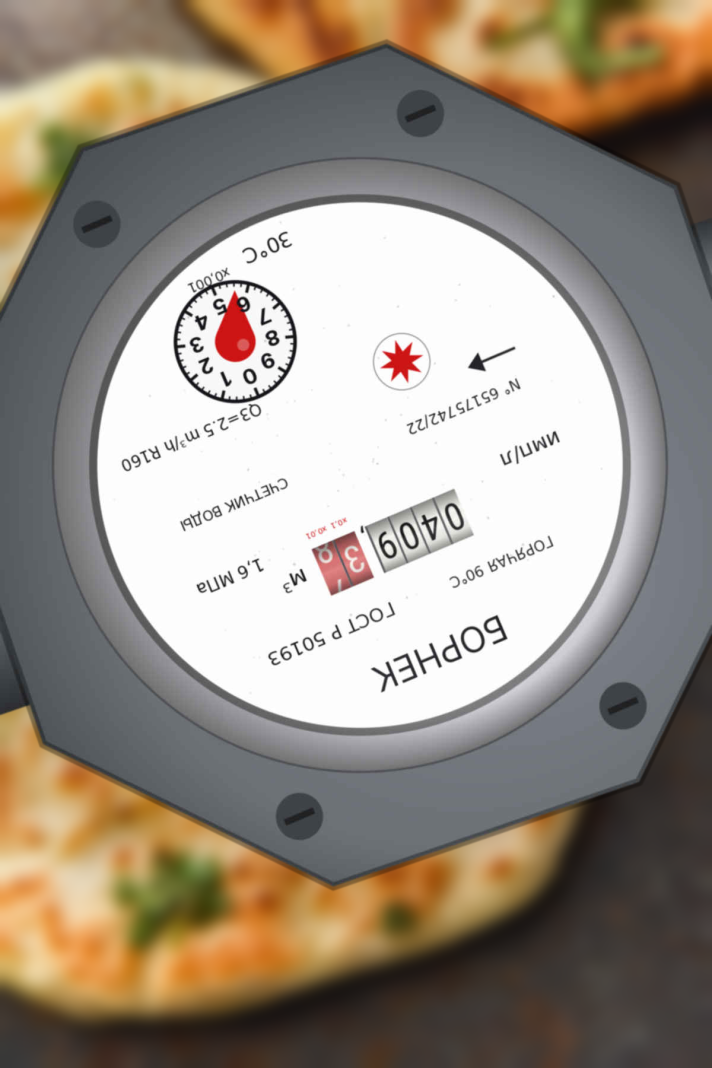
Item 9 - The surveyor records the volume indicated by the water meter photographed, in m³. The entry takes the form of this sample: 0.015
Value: 409.375
